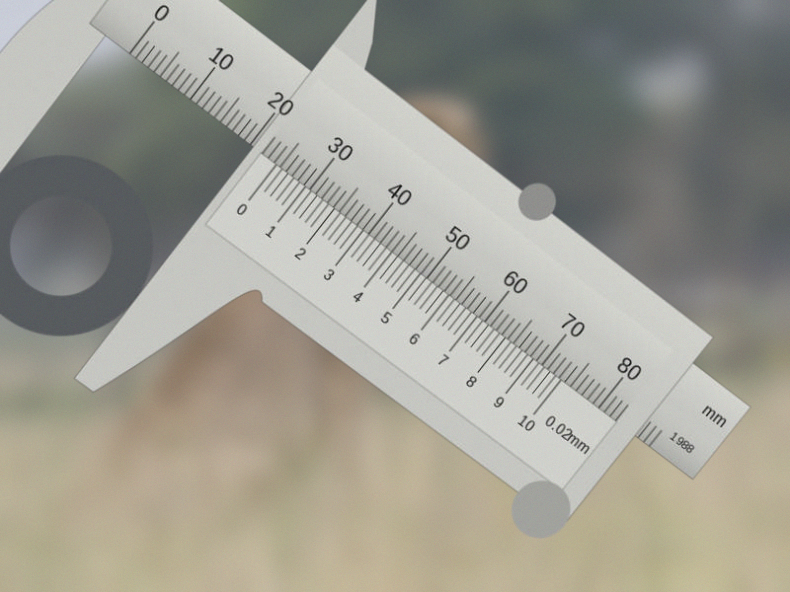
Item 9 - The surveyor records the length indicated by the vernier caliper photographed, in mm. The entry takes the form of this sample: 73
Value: 24.4
